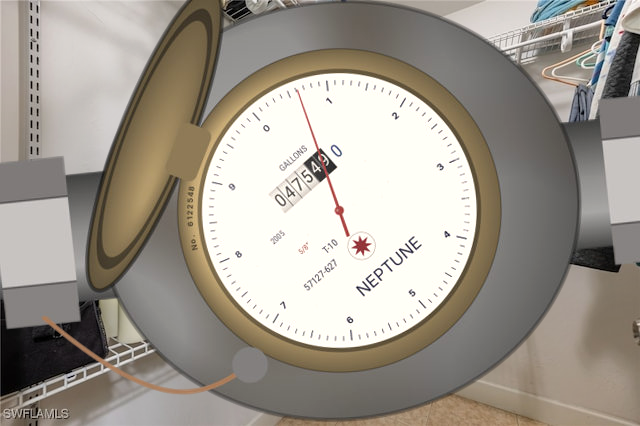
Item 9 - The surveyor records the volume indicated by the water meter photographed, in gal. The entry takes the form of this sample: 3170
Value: 475490.6
